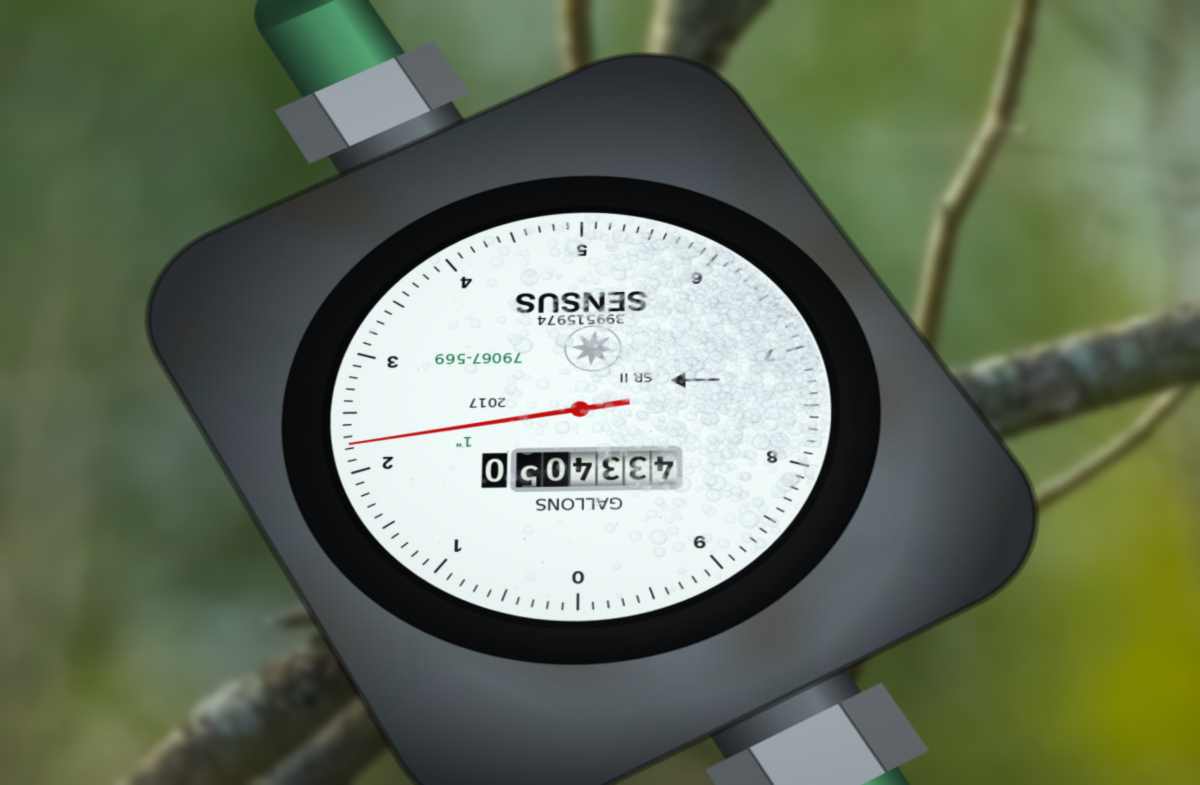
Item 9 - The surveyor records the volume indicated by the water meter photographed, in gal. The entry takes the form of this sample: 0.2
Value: 4334052.2
